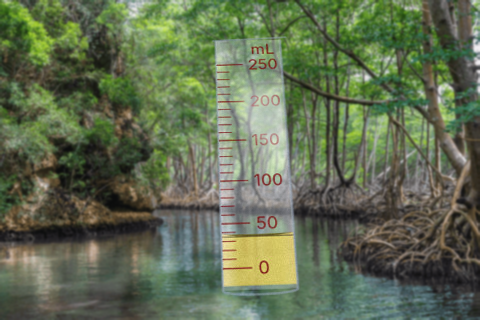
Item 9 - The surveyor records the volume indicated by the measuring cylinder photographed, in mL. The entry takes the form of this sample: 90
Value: 35
